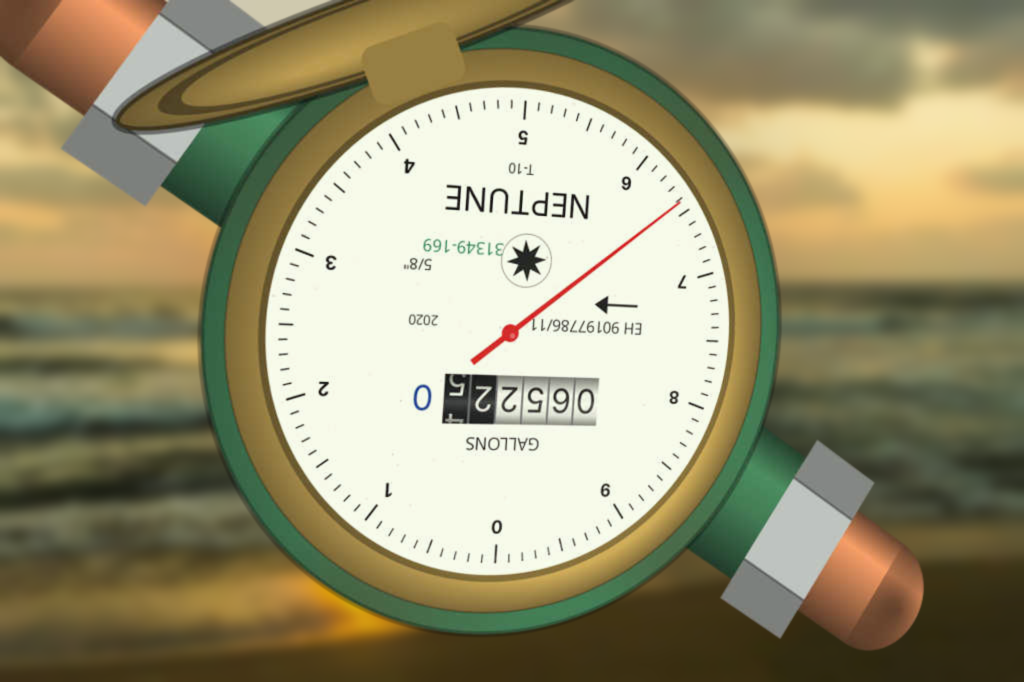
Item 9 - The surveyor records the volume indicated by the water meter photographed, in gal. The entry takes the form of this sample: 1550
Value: 652246.4
